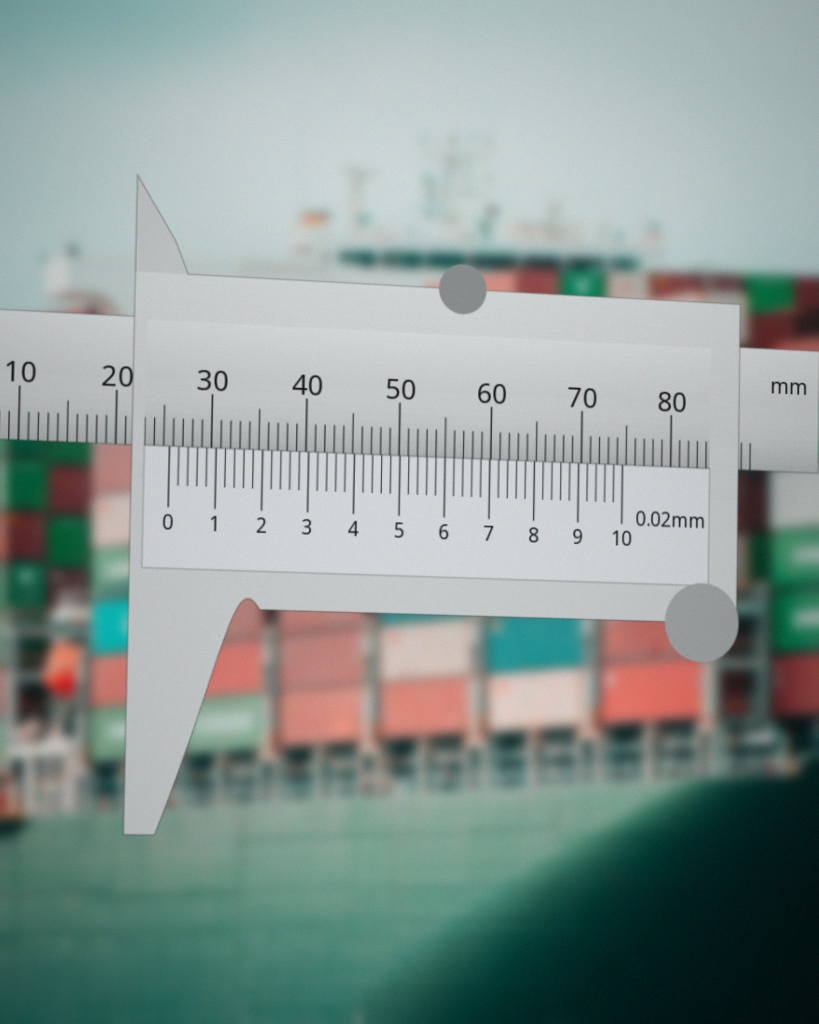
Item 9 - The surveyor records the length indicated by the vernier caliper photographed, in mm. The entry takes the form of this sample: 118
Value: 25.6
